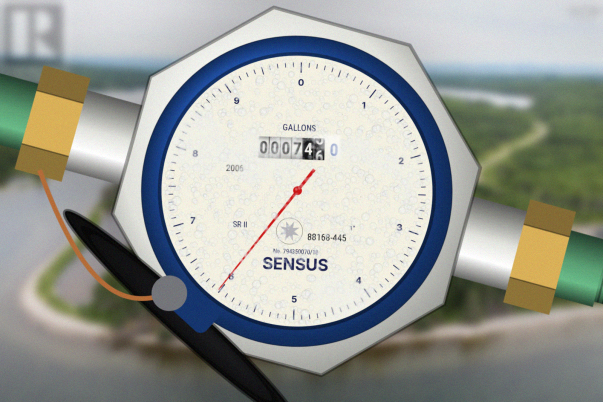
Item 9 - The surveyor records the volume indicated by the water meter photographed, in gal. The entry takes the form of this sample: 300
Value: 7456.0
